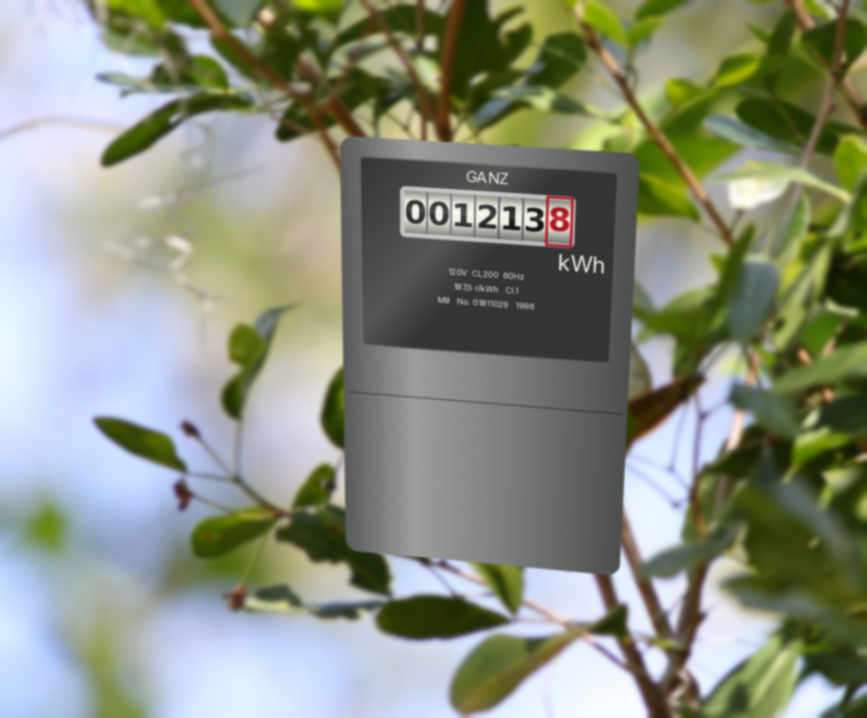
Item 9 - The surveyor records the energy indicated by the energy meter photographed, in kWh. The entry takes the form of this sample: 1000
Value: 1213.8
